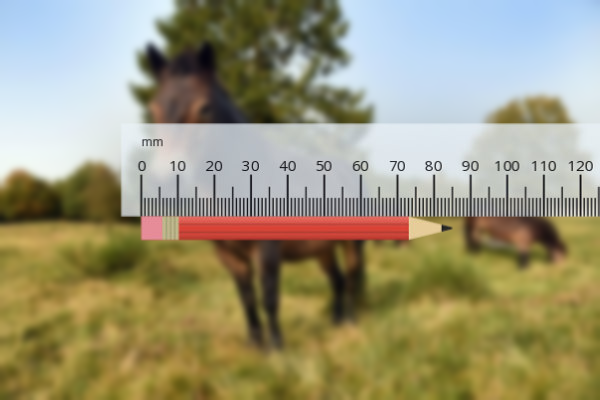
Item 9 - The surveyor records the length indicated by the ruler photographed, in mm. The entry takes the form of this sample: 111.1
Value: 85
